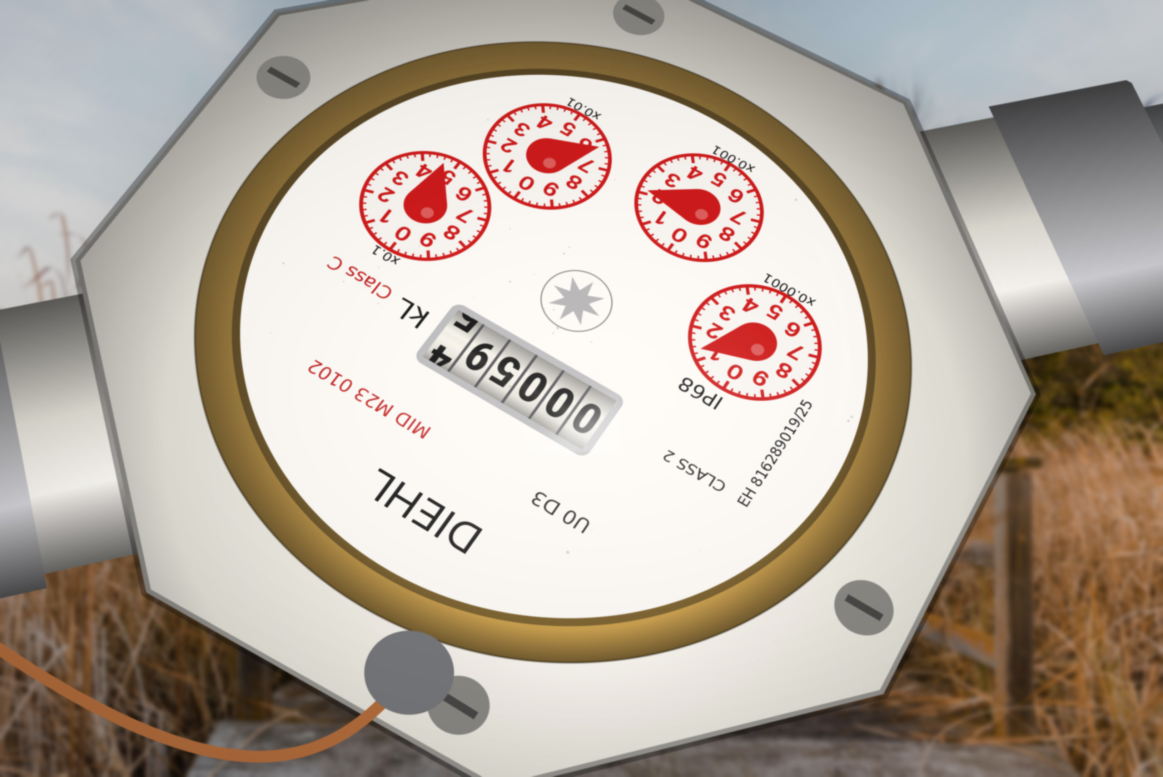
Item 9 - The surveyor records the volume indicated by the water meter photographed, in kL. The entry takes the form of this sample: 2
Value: 594.4621
